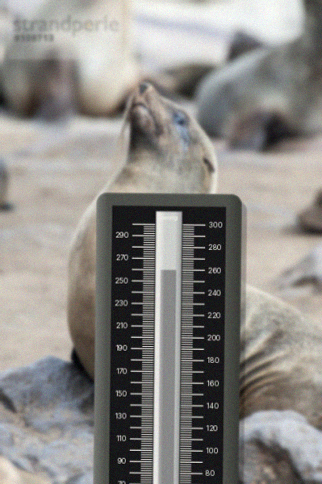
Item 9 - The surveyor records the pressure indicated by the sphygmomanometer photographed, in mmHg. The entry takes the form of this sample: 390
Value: 260
